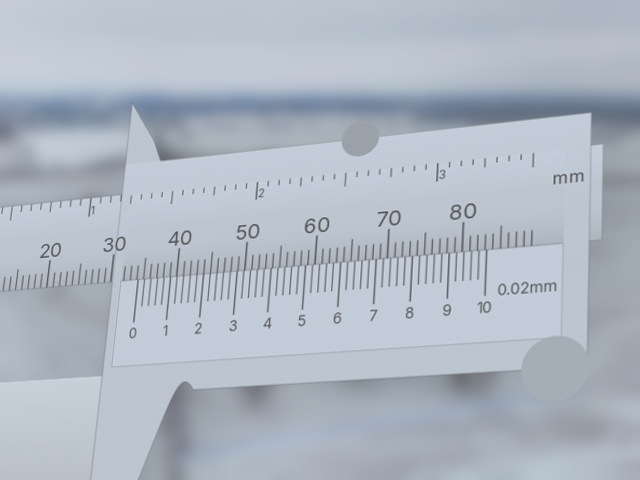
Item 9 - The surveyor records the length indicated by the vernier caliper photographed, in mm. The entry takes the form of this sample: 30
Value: 34.2
